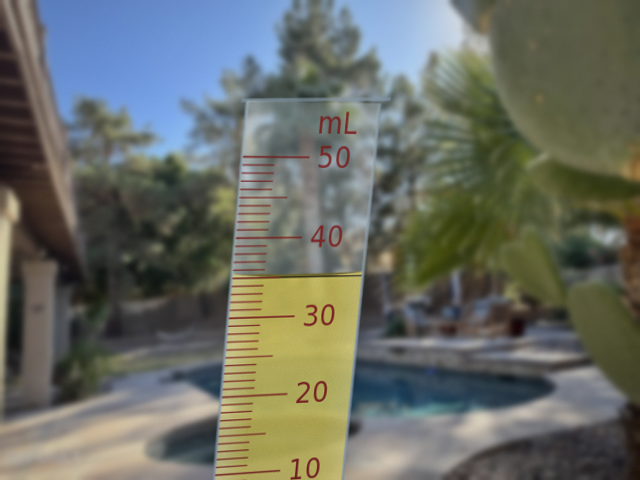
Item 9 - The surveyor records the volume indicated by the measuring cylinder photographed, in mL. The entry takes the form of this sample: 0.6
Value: 35
